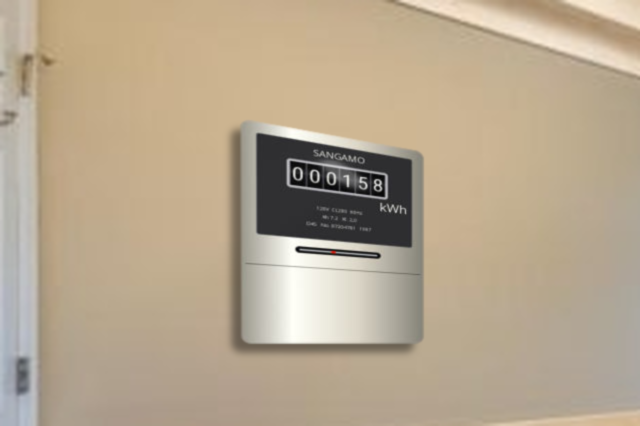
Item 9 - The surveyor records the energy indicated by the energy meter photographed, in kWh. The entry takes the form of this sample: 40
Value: 158
